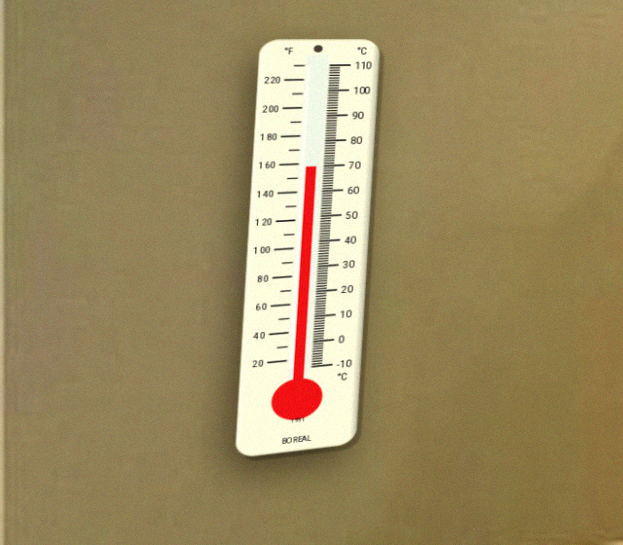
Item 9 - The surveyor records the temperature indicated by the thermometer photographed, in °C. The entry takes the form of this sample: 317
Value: 70
